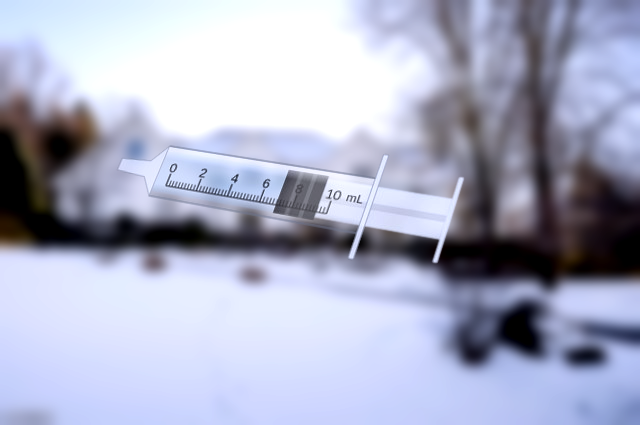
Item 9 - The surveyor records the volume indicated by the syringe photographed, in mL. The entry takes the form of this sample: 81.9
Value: 7
